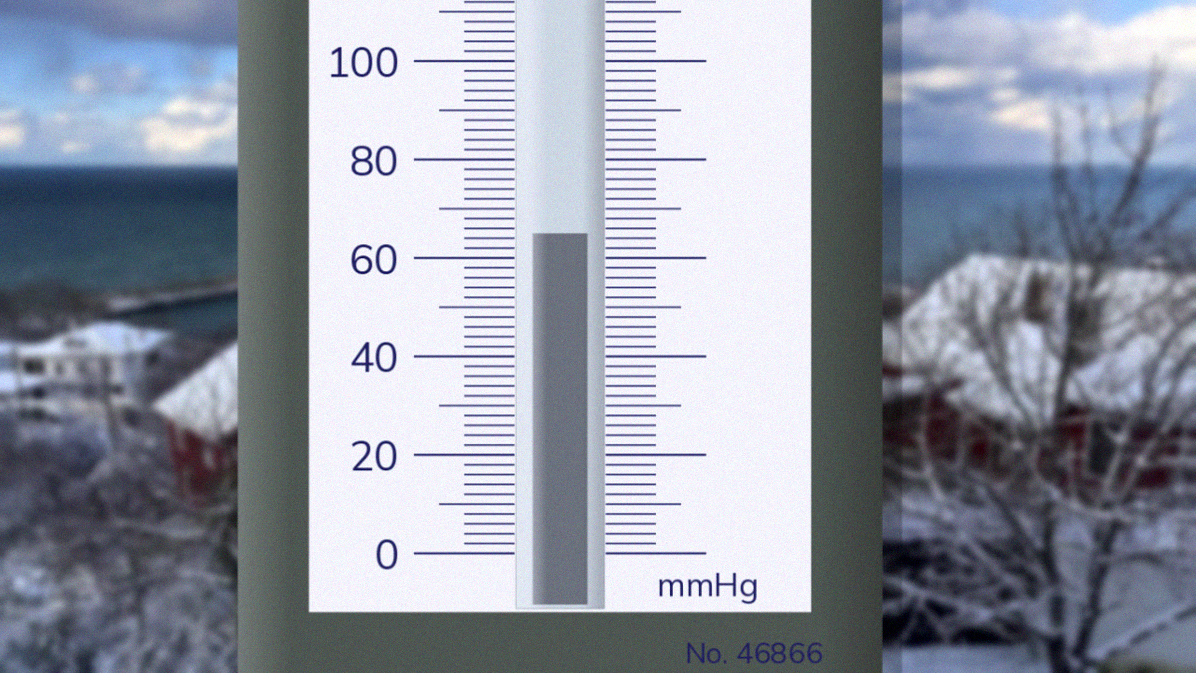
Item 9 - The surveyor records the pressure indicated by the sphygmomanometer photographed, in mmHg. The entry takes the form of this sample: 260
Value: 65
